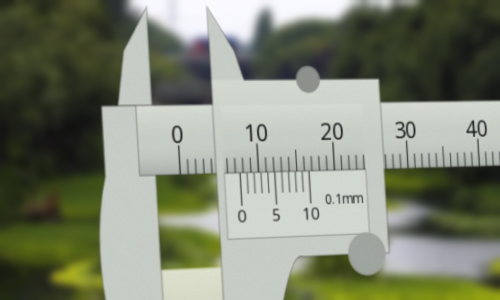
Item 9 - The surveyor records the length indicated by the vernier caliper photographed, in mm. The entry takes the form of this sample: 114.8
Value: 7.6
